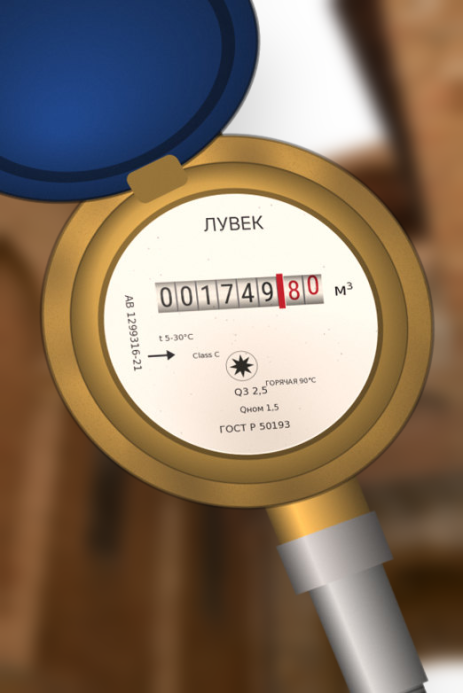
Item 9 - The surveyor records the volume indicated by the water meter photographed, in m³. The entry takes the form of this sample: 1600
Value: 1749.80
